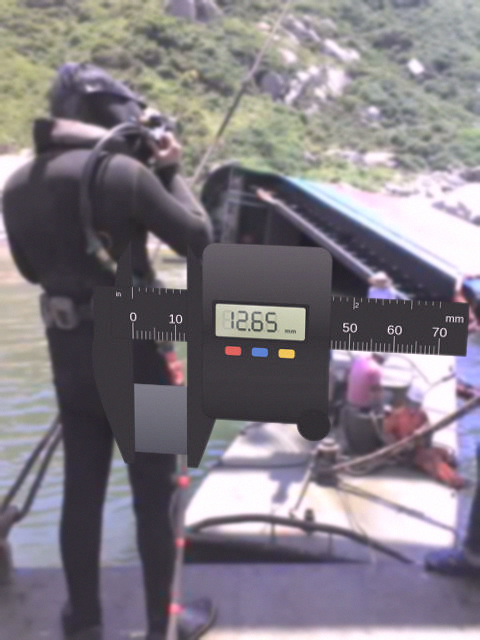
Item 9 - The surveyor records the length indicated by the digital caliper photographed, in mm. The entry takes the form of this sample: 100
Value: 12.65
